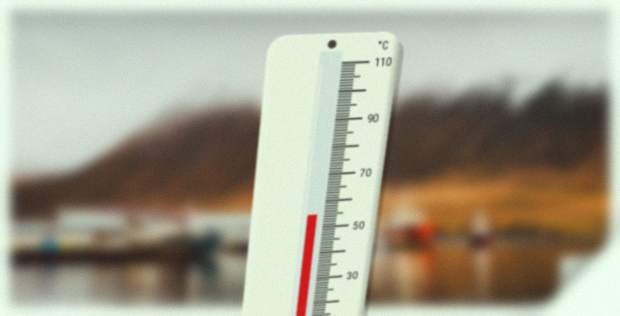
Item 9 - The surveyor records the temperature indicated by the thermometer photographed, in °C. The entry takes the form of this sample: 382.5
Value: 55
